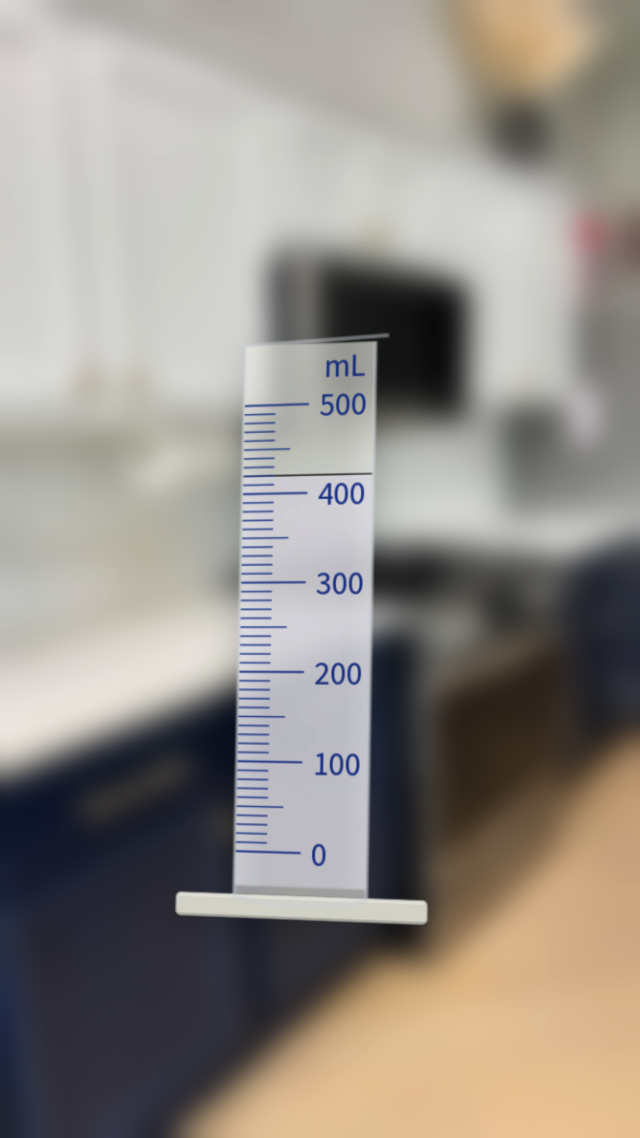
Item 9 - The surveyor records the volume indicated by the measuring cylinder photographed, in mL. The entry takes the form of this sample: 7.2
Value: 420
